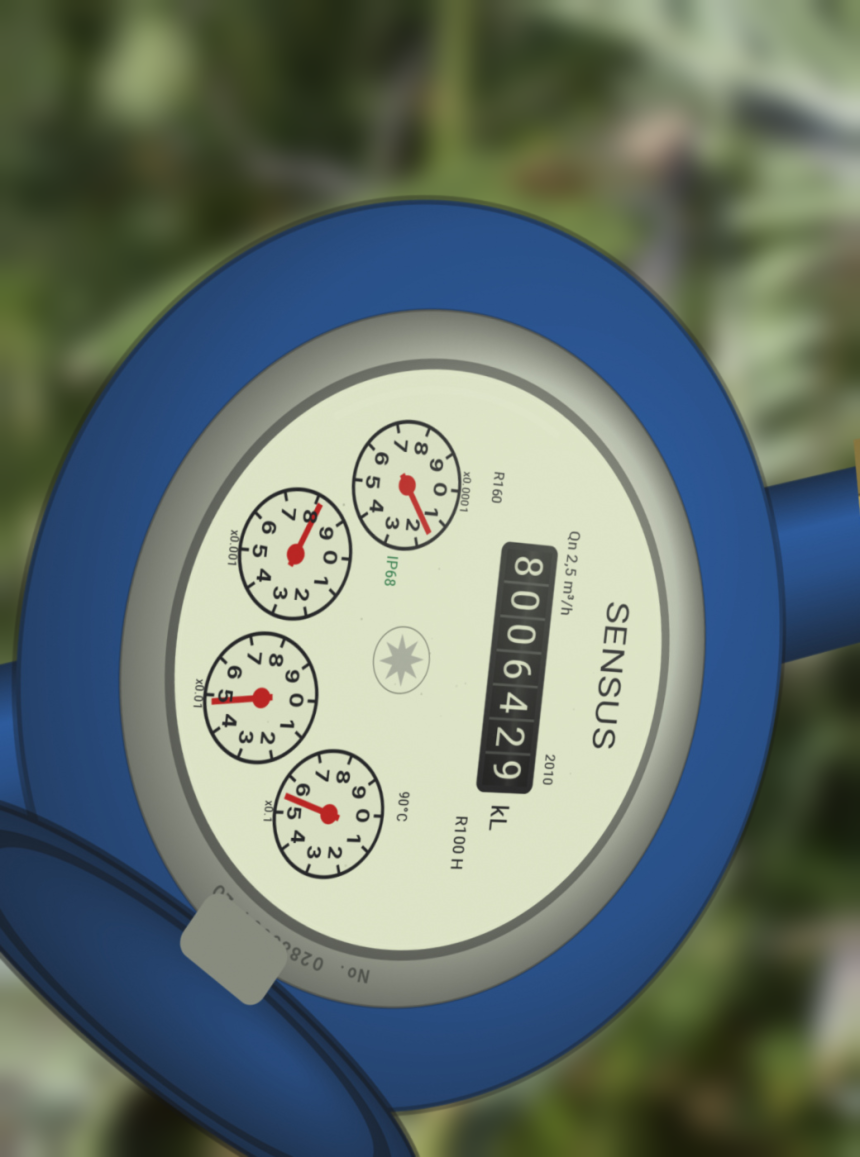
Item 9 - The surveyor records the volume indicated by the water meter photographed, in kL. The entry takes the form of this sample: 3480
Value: 8006429.5481
